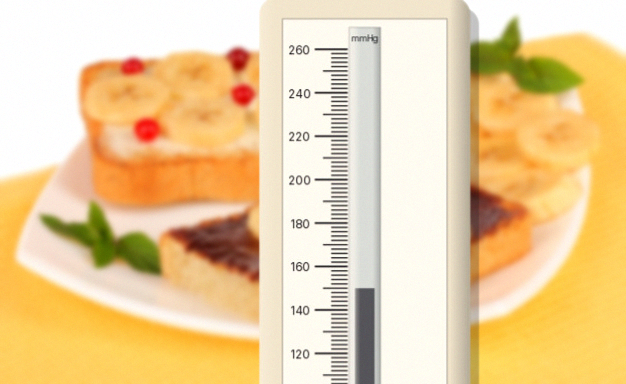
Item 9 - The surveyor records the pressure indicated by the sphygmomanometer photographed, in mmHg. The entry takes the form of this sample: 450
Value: 150
